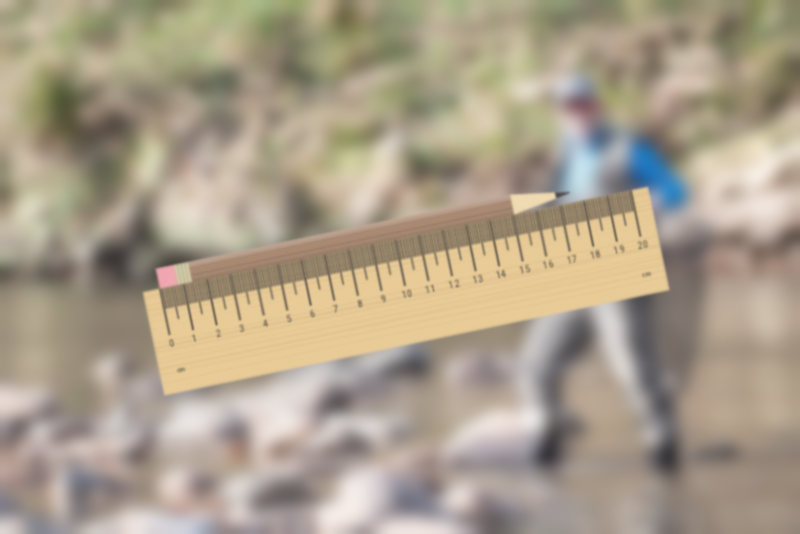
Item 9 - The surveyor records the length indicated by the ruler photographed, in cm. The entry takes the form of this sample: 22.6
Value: 17.5
